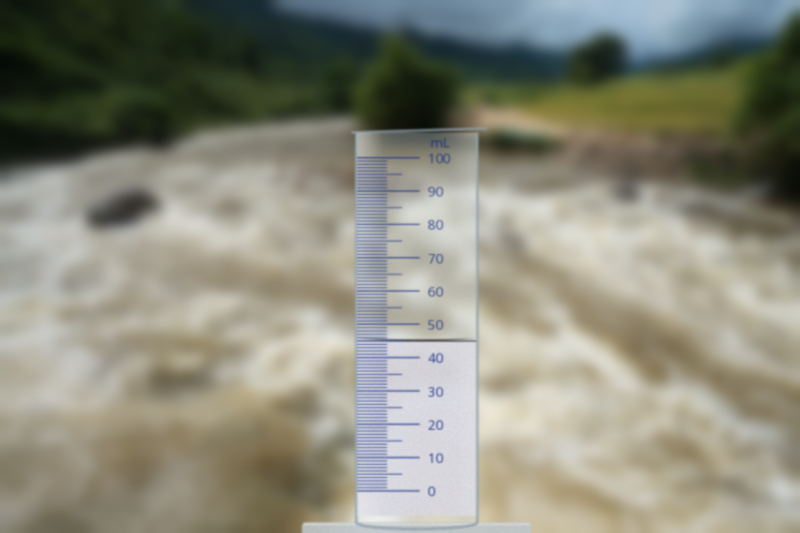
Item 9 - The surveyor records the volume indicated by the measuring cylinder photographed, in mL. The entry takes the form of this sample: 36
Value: 45
